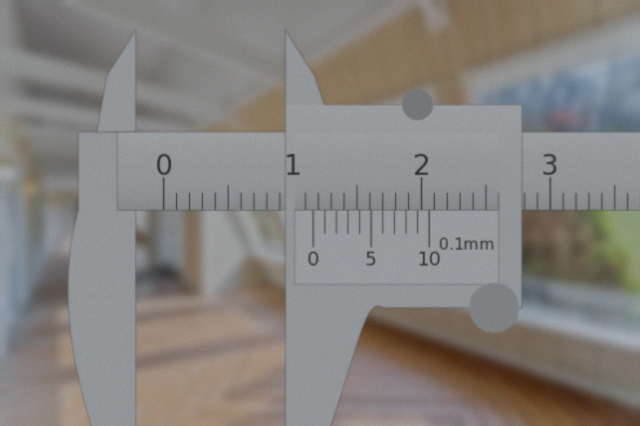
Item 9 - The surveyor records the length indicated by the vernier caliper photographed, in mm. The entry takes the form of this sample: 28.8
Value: 11.6
